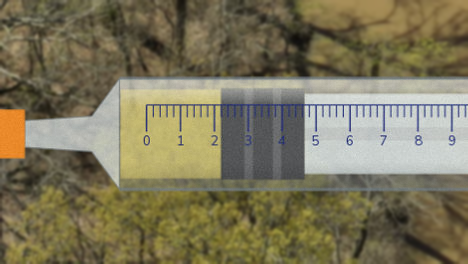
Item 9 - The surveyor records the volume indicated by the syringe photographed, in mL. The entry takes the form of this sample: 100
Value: 2.2
